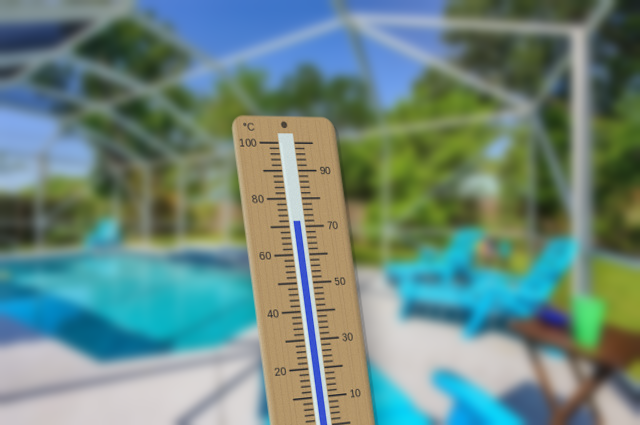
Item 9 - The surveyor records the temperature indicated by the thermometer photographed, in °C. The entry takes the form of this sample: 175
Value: 72
